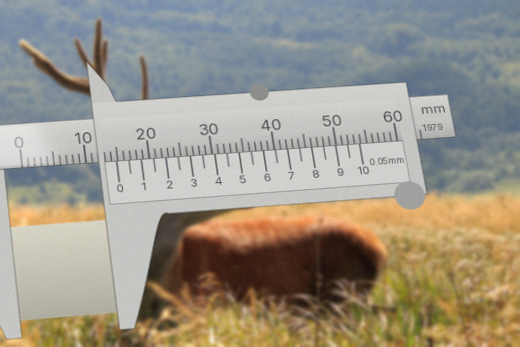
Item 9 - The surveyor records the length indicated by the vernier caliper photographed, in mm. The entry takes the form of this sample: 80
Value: 14.8
